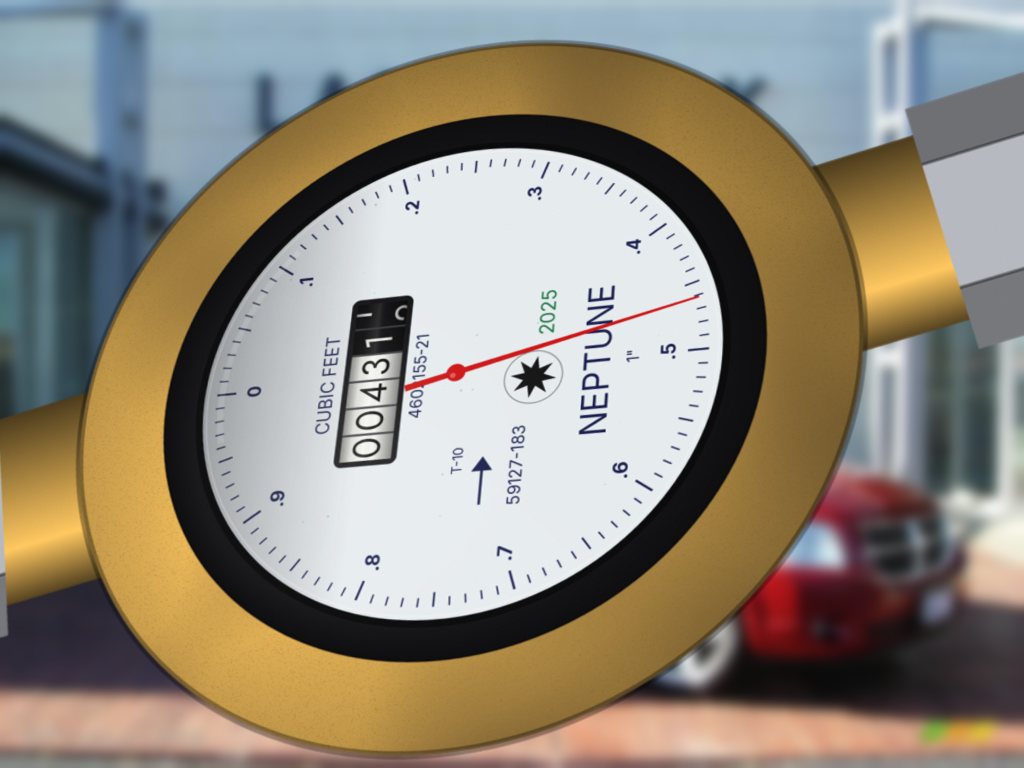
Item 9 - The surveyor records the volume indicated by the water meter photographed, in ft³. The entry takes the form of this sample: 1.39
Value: 4311.46
